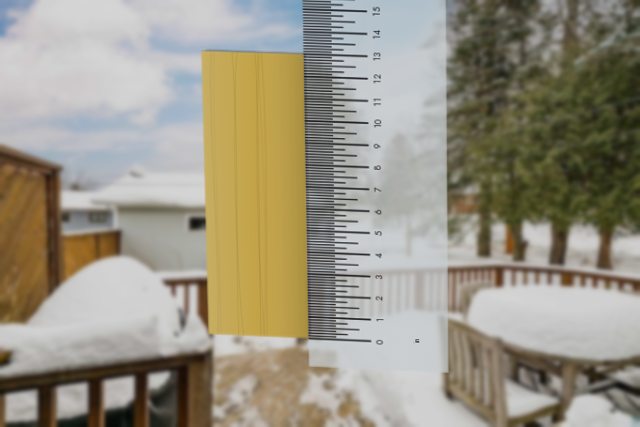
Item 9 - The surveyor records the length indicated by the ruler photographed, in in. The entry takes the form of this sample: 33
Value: 13
